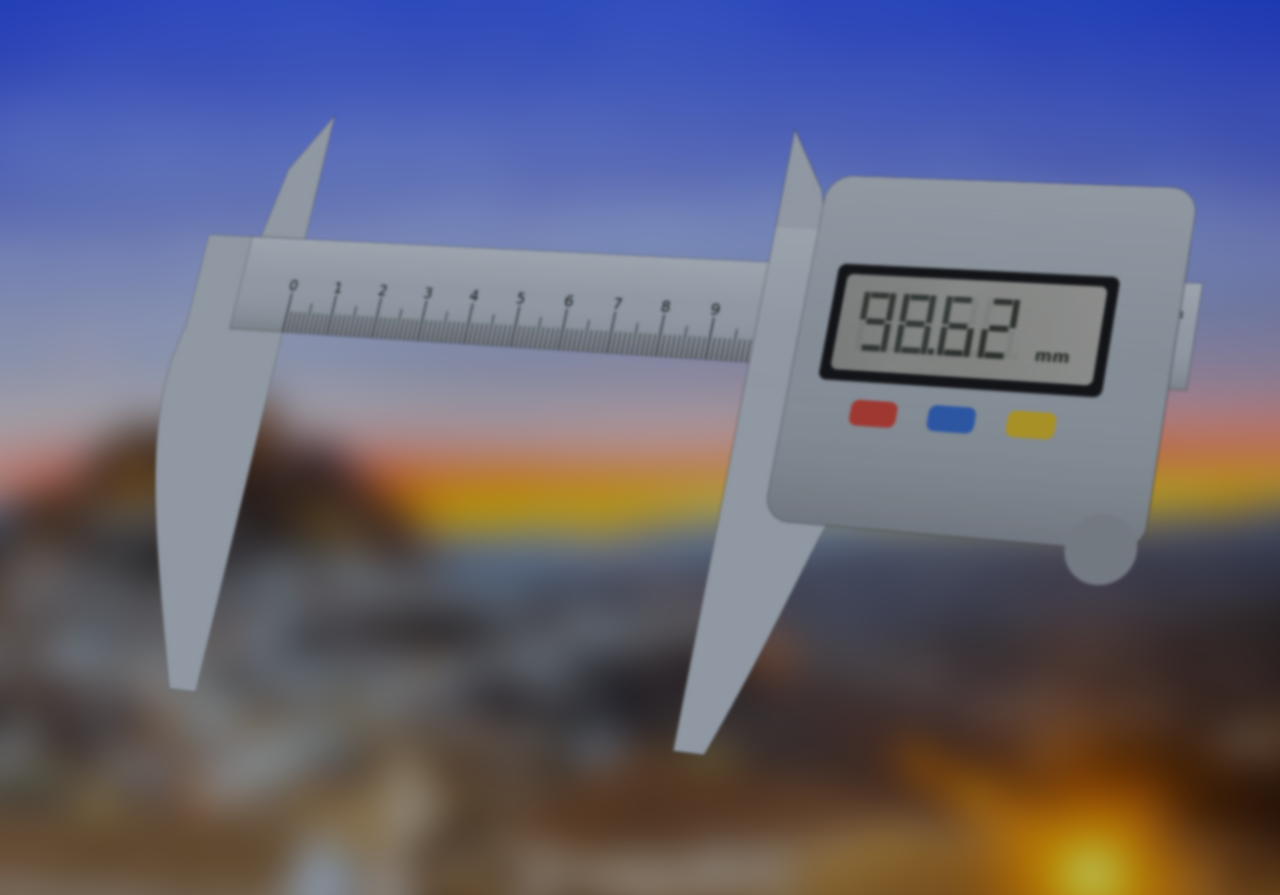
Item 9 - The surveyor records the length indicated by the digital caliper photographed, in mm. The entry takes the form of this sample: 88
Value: 98.62
